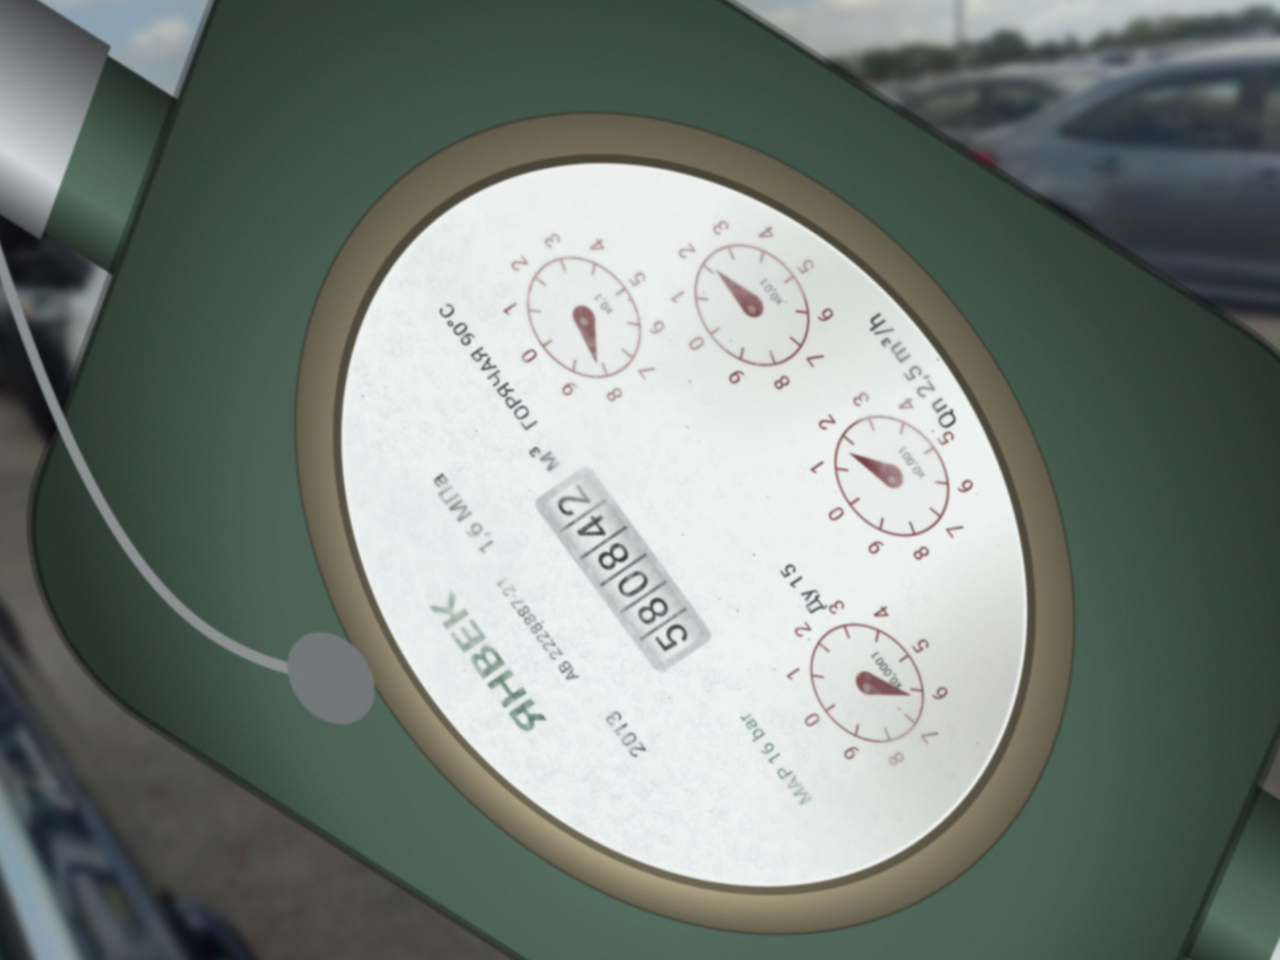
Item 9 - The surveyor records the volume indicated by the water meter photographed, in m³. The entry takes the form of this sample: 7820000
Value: 580842.8216
